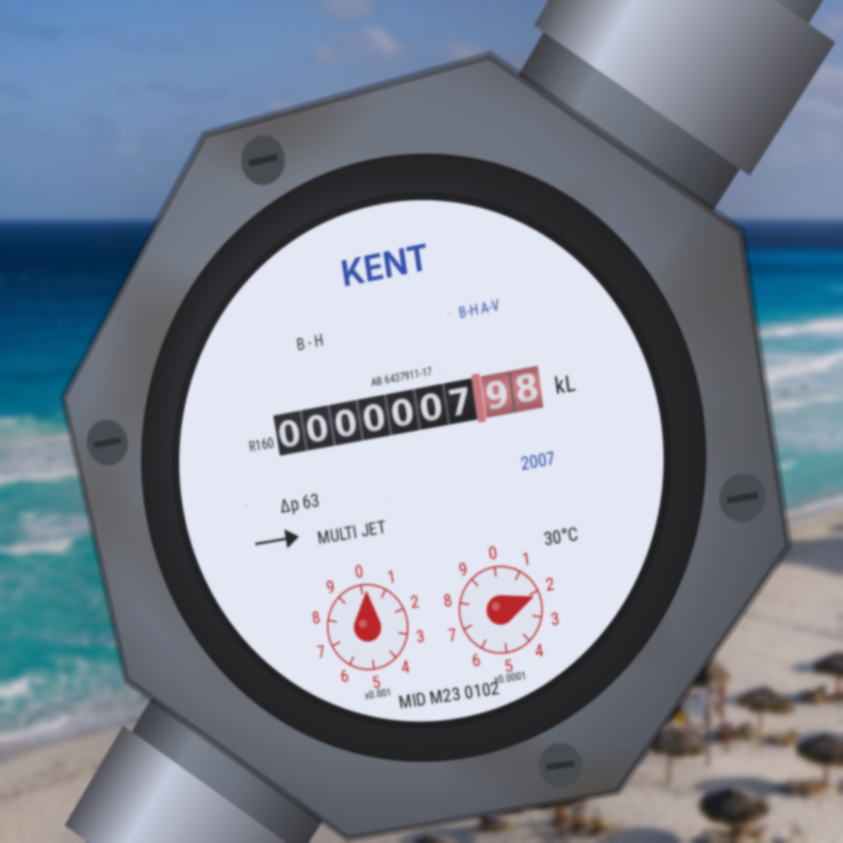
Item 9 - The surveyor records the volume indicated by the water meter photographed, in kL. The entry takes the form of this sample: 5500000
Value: 7.9802
